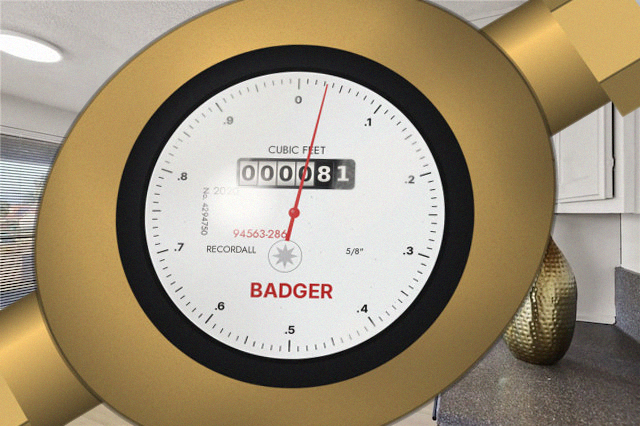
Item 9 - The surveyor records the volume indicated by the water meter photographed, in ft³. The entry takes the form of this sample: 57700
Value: 81.03
